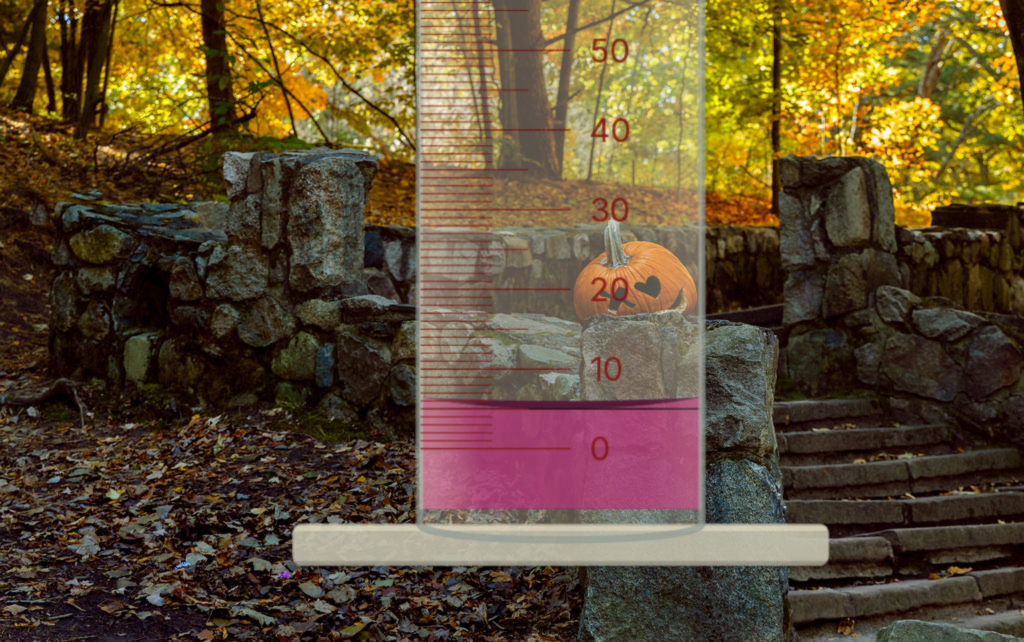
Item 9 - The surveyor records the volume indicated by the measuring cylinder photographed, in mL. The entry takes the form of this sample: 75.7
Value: 5
